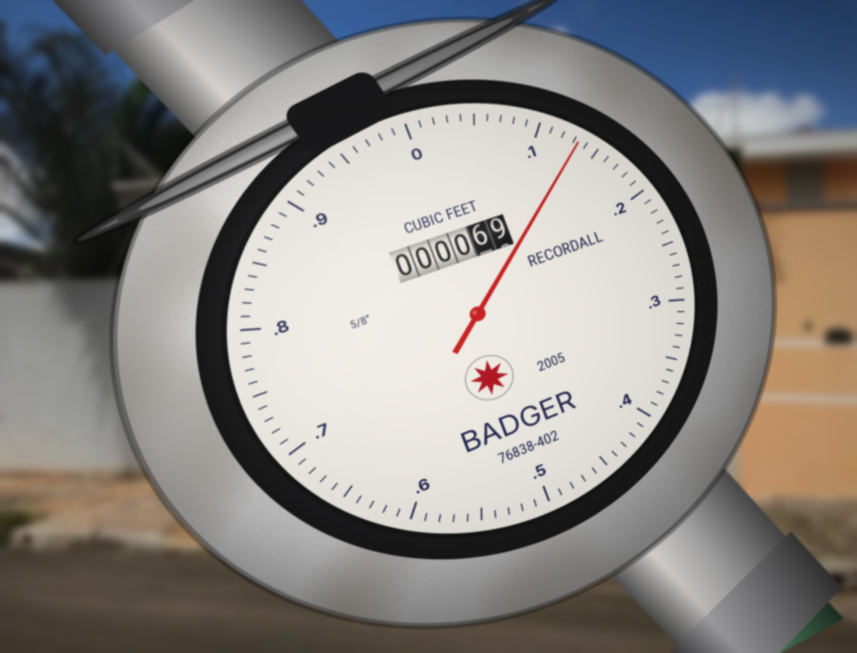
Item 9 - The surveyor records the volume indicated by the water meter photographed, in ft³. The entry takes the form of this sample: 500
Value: 69.13
